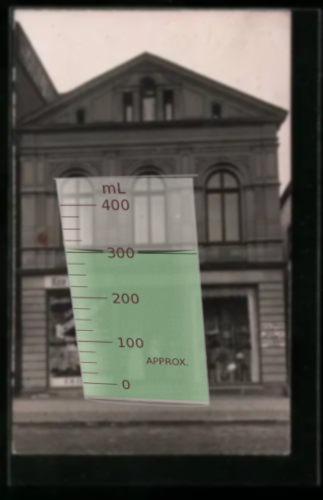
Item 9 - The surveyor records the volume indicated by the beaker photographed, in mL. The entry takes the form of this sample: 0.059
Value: 300
